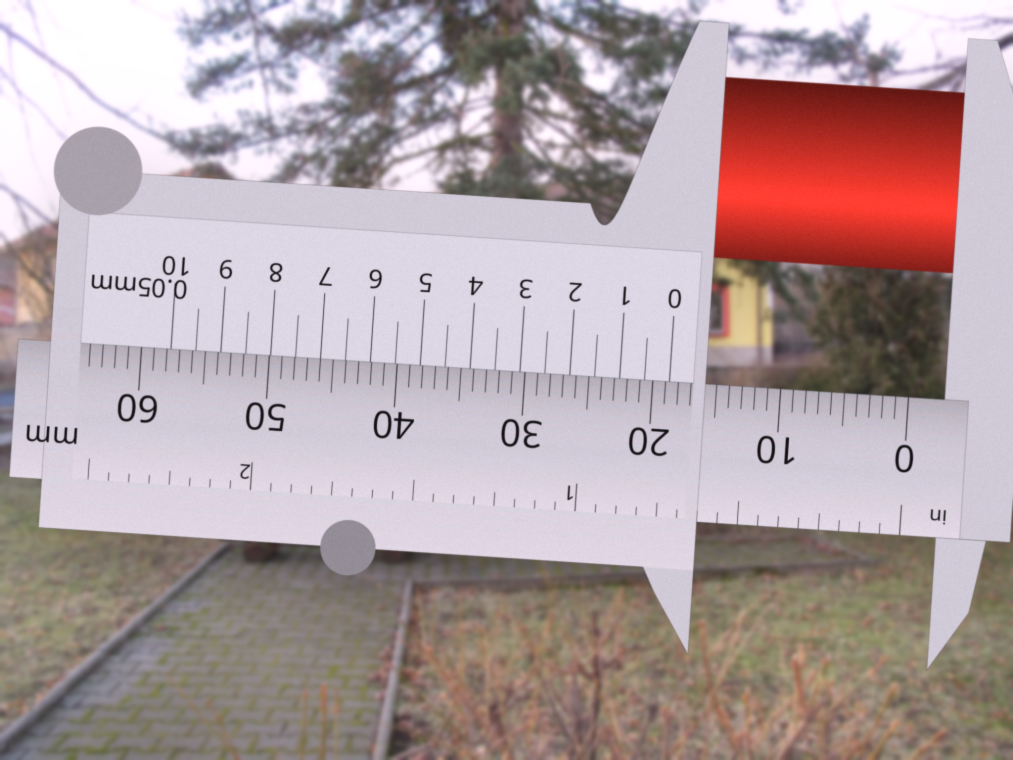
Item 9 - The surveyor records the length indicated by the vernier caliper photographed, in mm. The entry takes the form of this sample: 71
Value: 18.7
